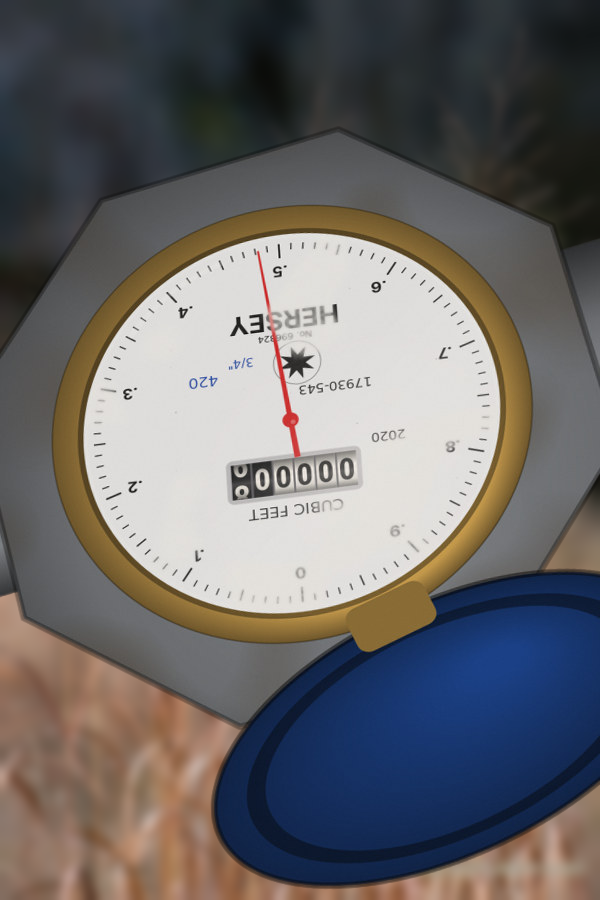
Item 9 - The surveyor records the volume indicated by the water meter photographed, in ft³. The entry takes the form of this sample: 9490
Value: 8.48
